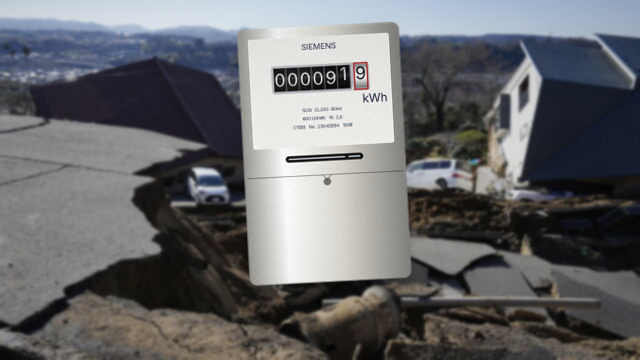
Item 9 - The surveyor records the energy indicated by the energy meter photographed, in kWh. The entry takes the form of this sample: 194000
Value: 91.9
